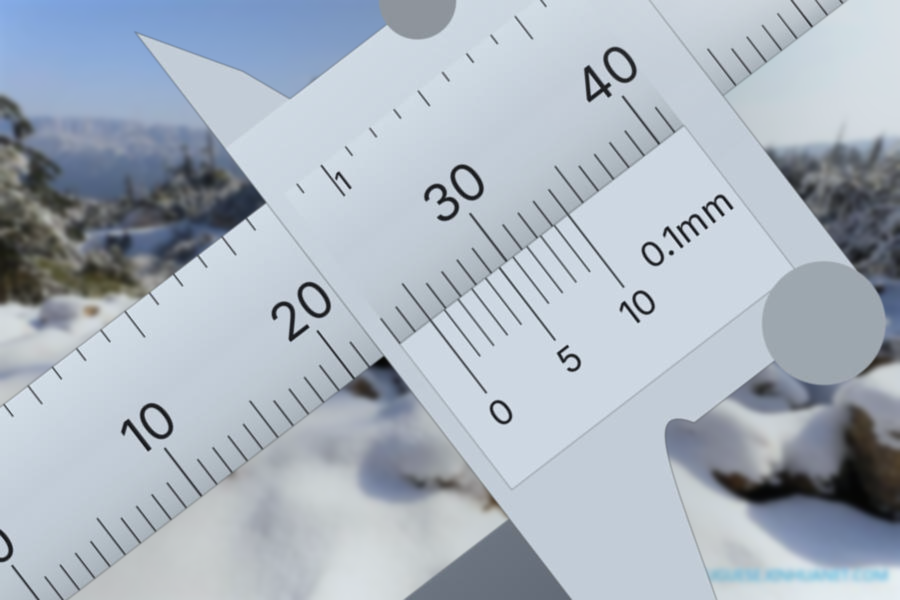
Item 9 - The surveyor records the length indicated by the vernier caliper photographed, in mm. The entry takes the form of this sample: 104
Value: 25.0
